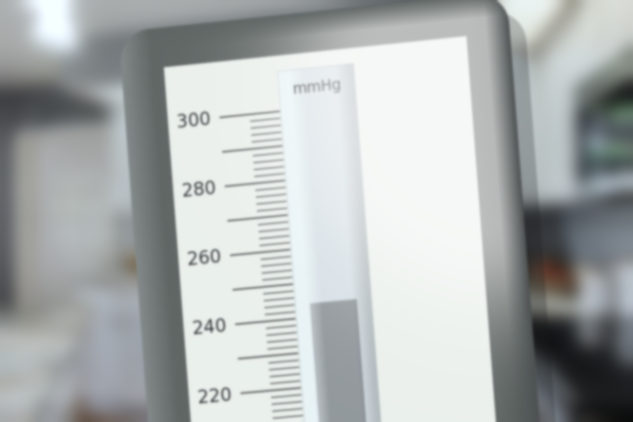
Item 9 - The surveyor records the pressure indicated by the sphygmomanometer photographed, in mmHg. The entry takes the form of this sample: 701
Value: 244
